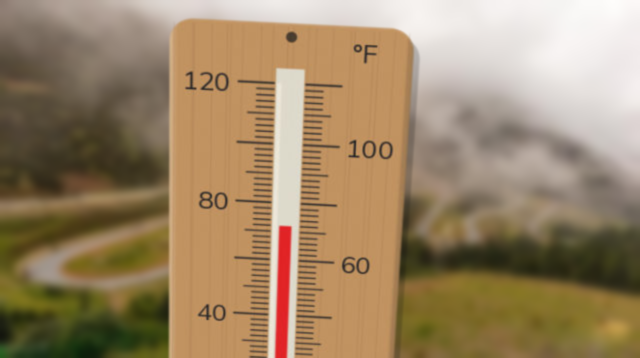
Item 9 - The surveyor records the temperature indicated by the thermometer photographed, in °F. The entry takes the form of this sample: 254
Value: 72
